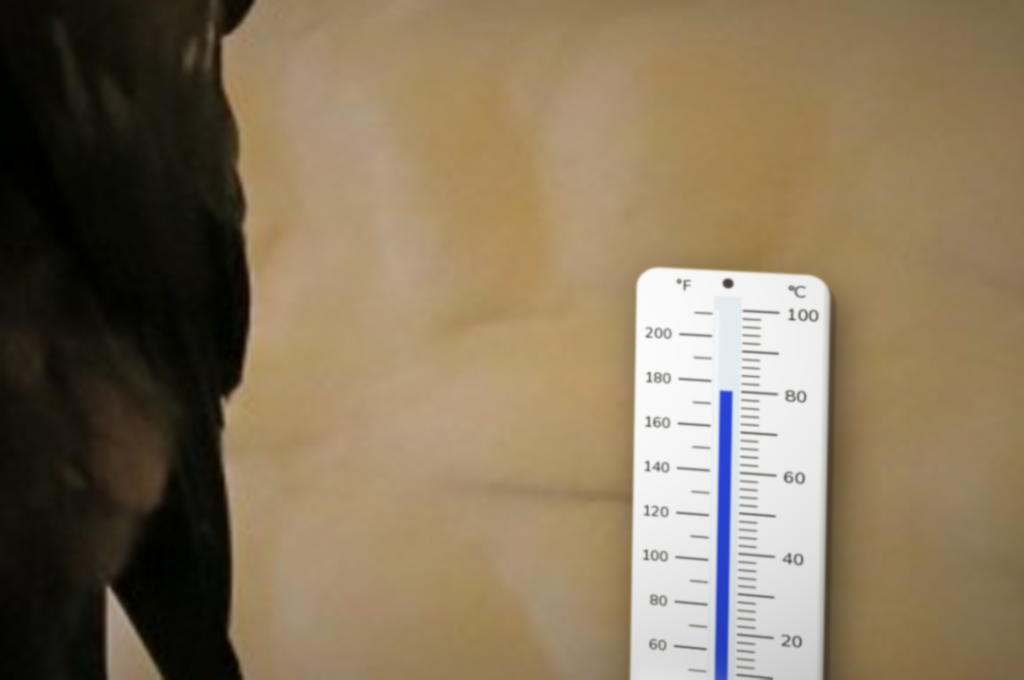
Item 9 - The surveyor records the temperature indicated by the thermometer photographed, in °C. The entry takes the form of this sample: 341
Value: 80
